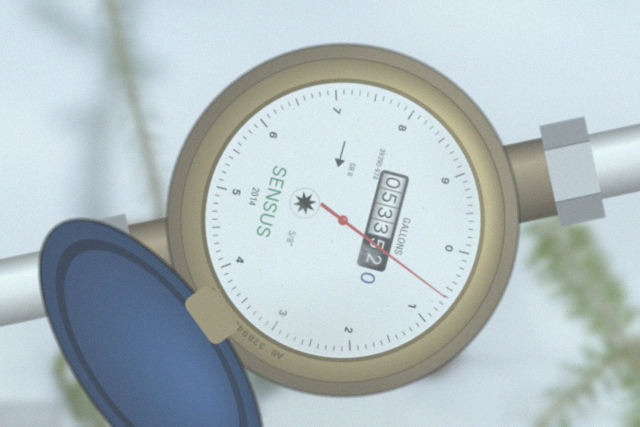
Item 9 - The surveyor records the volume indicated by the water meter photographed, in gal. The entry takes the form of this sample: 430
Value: 533520.6
